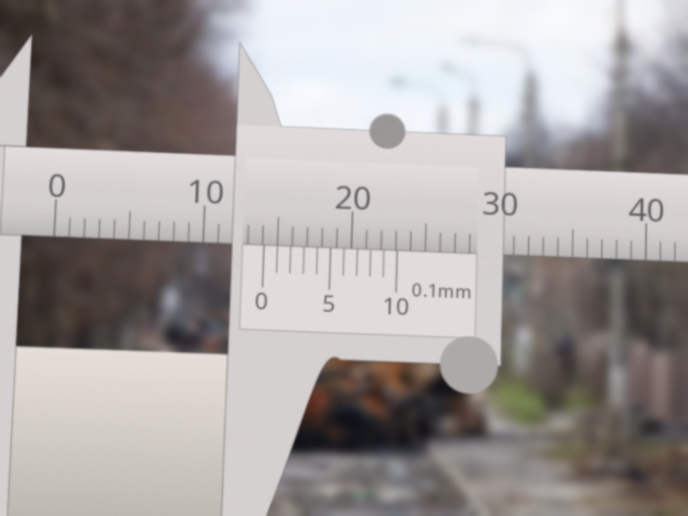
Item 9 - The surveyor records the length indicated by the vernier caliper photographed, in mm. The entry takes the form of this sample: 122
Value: 14.1
